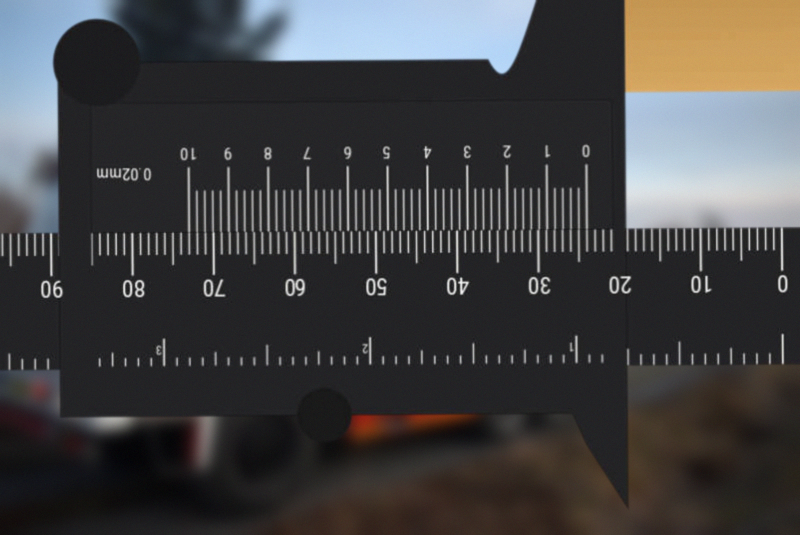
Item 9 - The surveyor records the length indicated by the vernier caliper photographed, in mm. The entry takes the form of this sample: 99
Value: 24.0
